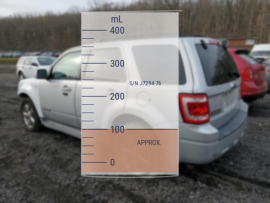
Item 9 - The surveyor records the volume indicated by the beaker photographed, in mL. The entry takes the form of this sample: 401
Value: 100
